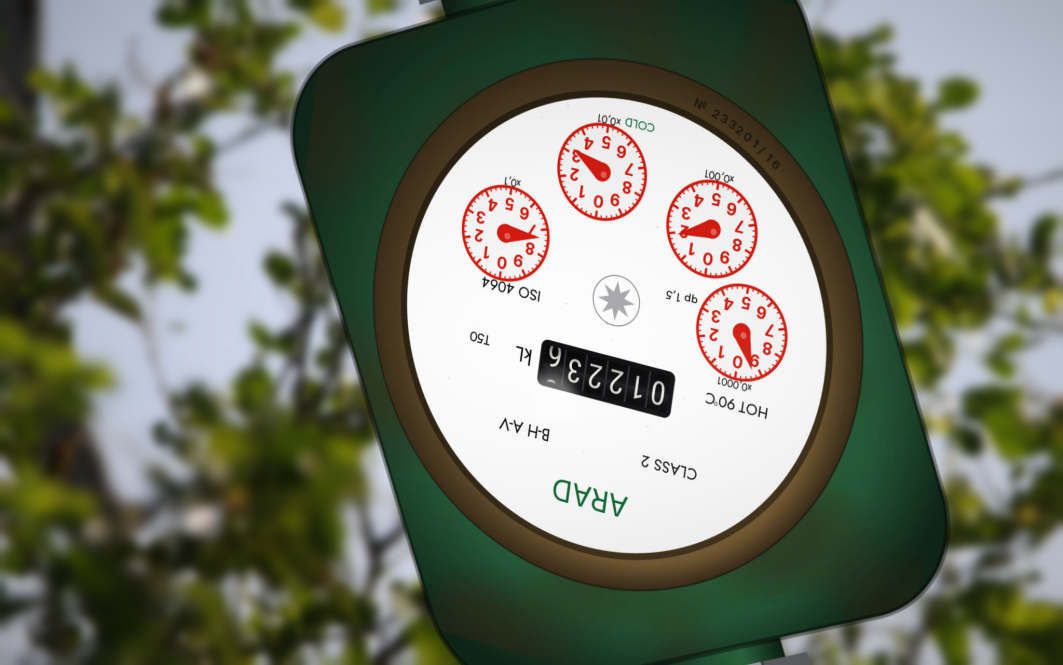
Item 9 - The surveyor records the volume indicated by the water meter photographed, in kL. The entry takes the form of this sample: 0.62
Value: 12235.7319
